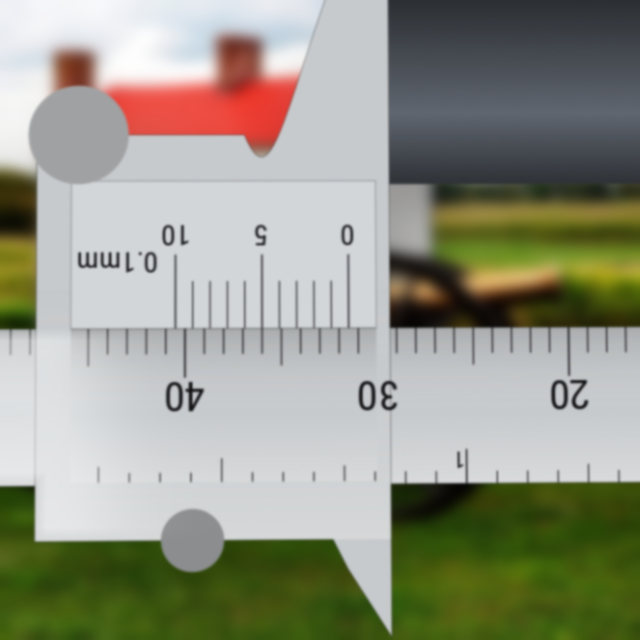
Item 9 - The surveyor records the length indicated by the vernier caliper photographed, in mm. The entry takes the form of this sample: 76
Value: 31.5
